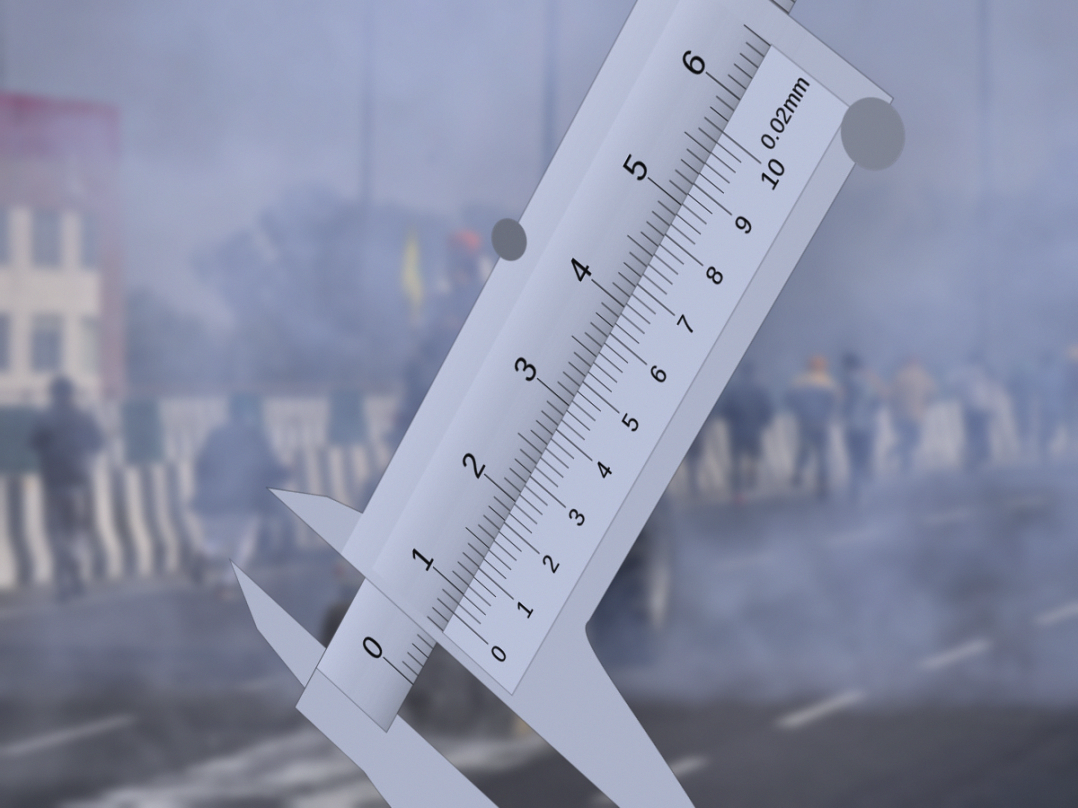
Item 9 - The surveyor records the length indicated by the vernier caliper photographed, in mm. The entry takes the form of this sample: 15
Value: 8.0
